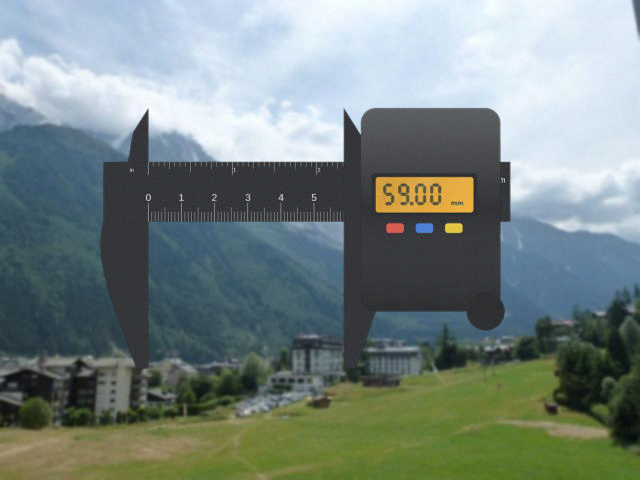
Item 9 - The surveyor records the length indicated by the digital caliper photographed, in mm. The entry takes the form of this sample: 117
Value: 59.00
